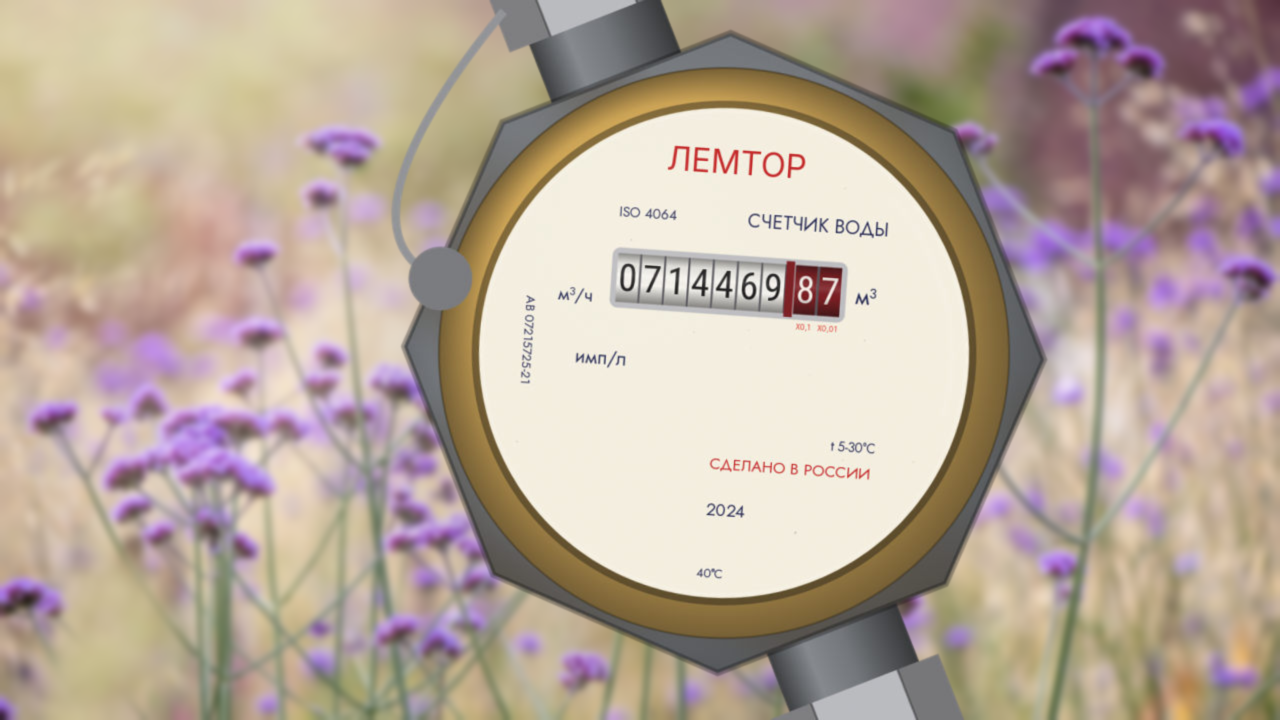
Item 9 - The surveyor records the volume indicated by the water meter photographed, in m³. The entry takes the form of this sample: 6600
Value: 714469.87
